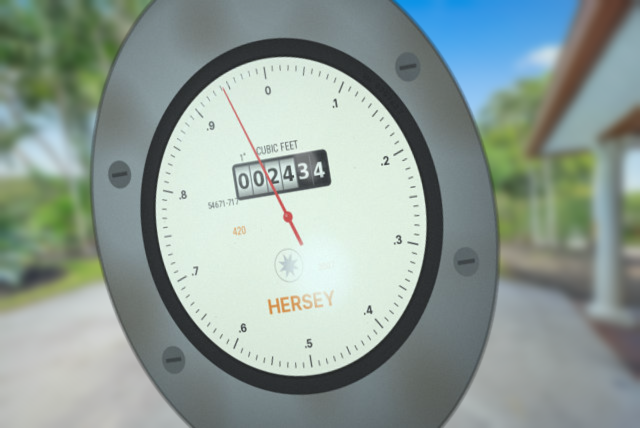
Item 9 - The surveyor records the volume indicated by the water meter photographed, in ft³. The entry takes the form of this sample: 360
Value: 2433.94
